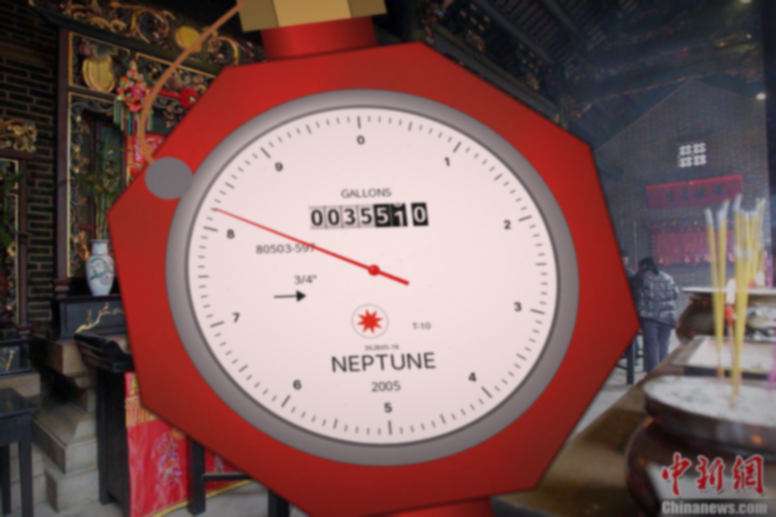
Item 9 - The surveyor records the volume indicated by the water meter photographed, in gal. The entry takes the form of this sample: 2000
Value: 35508.2
